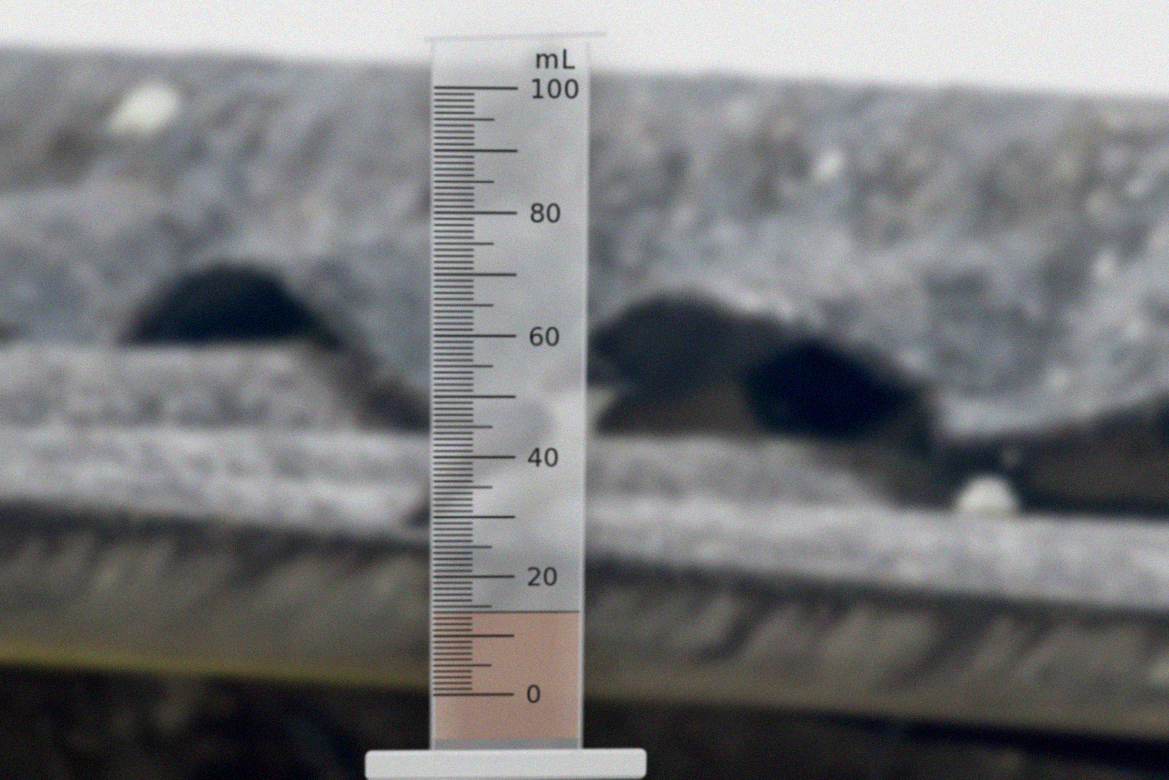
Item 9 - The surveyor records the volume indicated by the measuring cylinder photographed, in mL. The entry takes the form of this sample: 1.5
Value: 14
